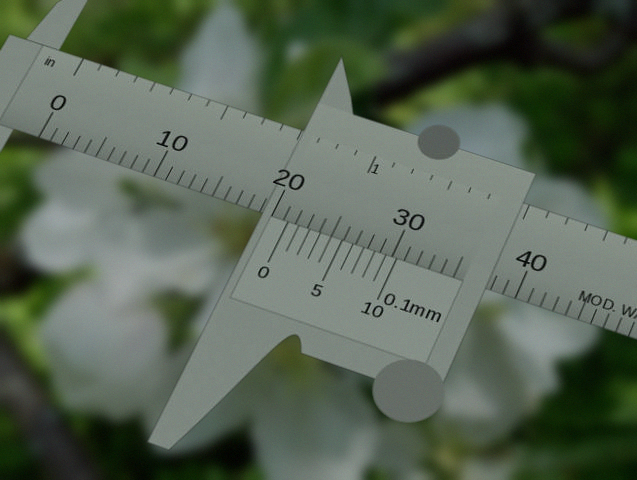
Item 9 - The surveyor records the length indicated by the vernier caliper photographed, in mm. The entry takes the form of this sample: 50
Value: 21.4
